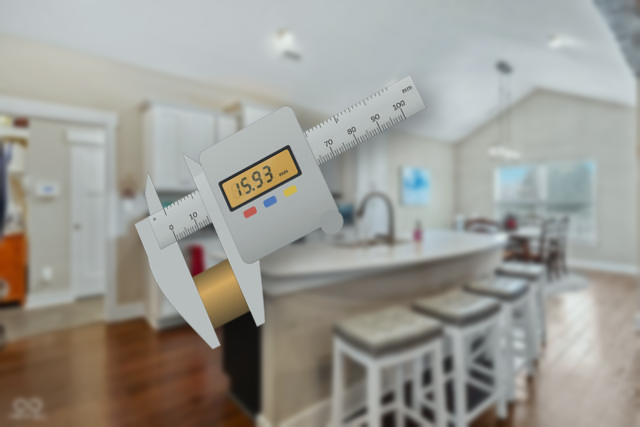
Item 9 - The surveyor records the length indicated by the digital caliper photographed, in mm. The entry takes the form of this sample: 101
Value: 15.93
